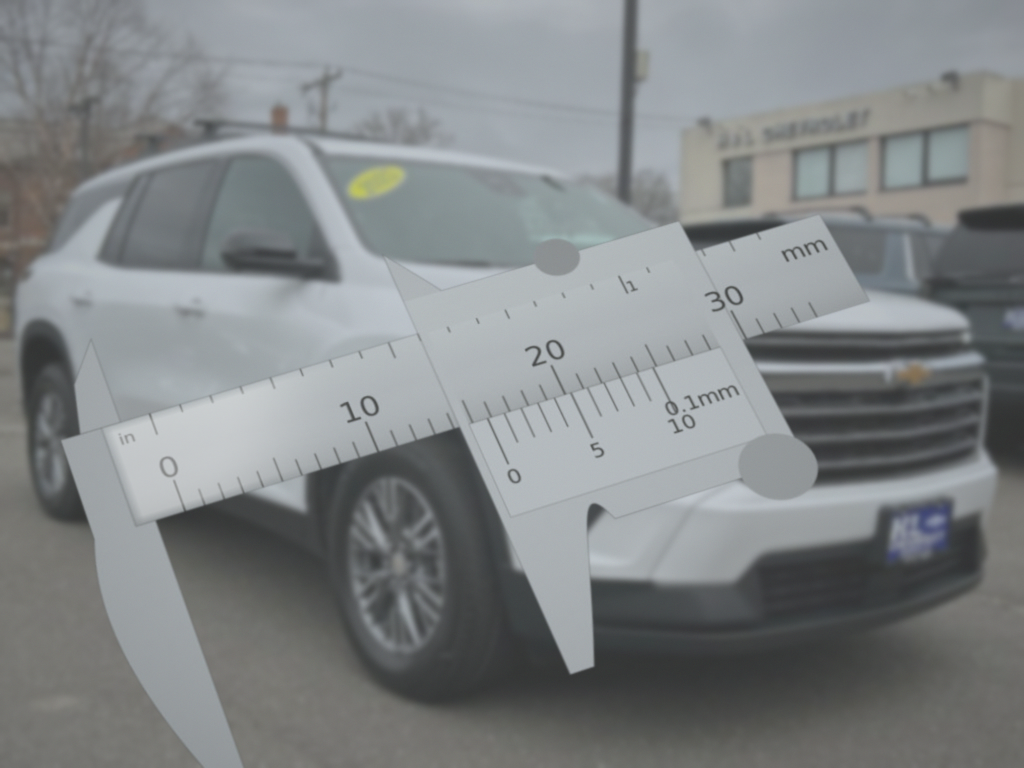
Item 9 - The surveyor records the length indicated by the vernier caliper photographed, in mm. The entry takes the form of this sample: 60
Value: 15.8
